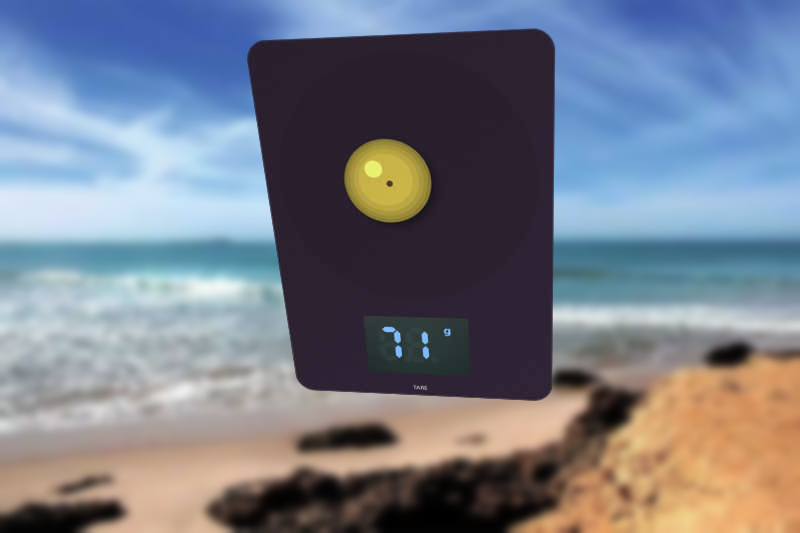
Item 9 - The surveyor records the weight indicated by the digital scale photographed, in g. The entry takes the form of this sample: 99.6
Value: 71
